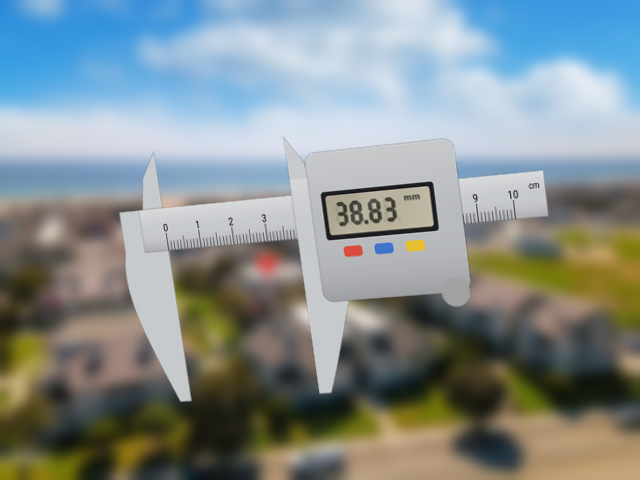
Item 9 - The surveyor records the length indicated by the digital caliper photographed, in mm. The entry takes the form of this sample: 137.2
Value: 38.83
